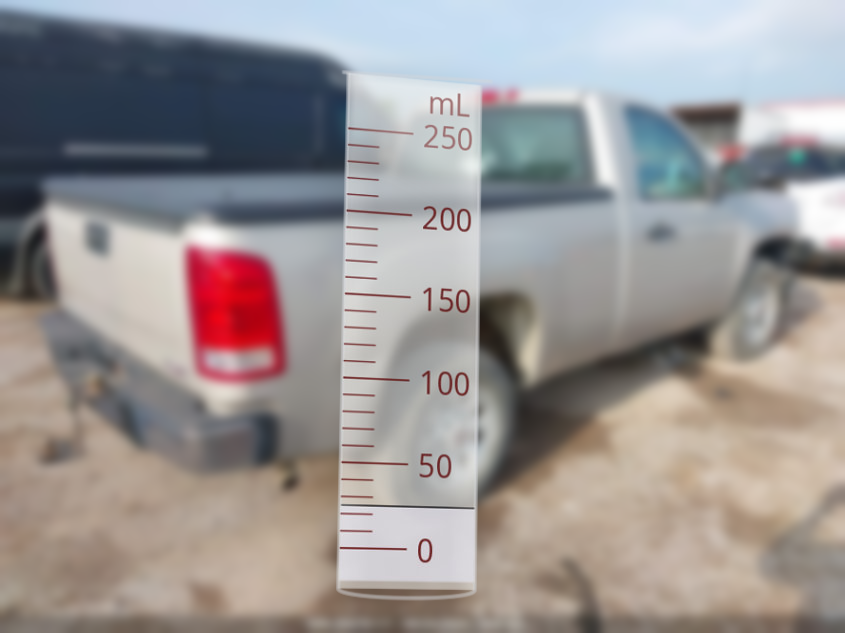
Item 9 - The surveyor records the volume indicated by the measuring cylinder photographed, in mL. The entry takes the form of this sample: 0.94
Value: 25
